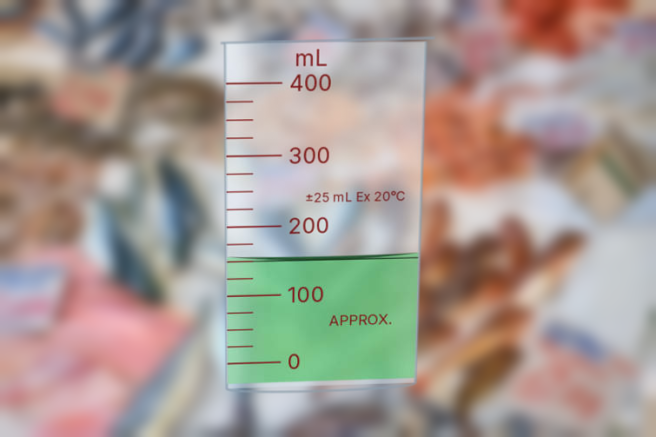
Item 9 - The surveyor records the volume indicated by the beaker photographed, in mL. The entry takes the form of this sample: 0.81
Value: 150
